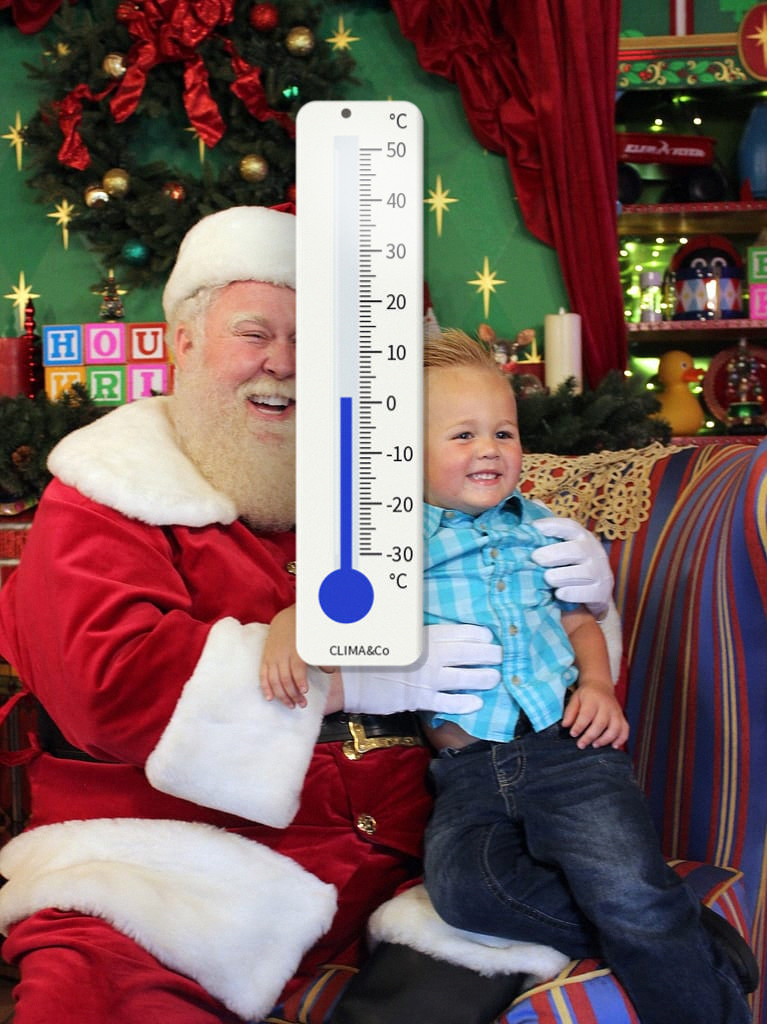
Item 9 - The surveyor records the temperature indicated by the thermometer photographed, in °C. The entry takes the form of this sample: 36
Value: 1
